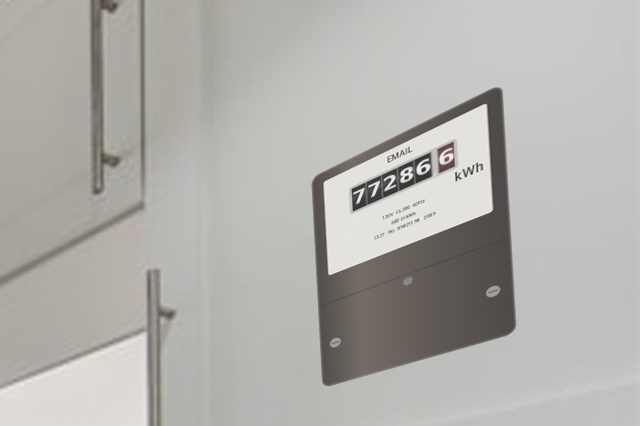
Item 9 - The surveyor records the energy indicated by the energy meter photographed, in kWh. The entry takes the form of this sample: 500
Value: 77286.6
